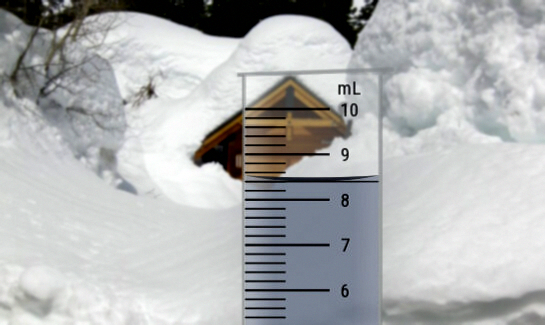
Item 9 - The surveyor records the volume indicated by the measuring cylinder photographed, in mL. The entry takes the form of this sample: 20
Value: 8.4
